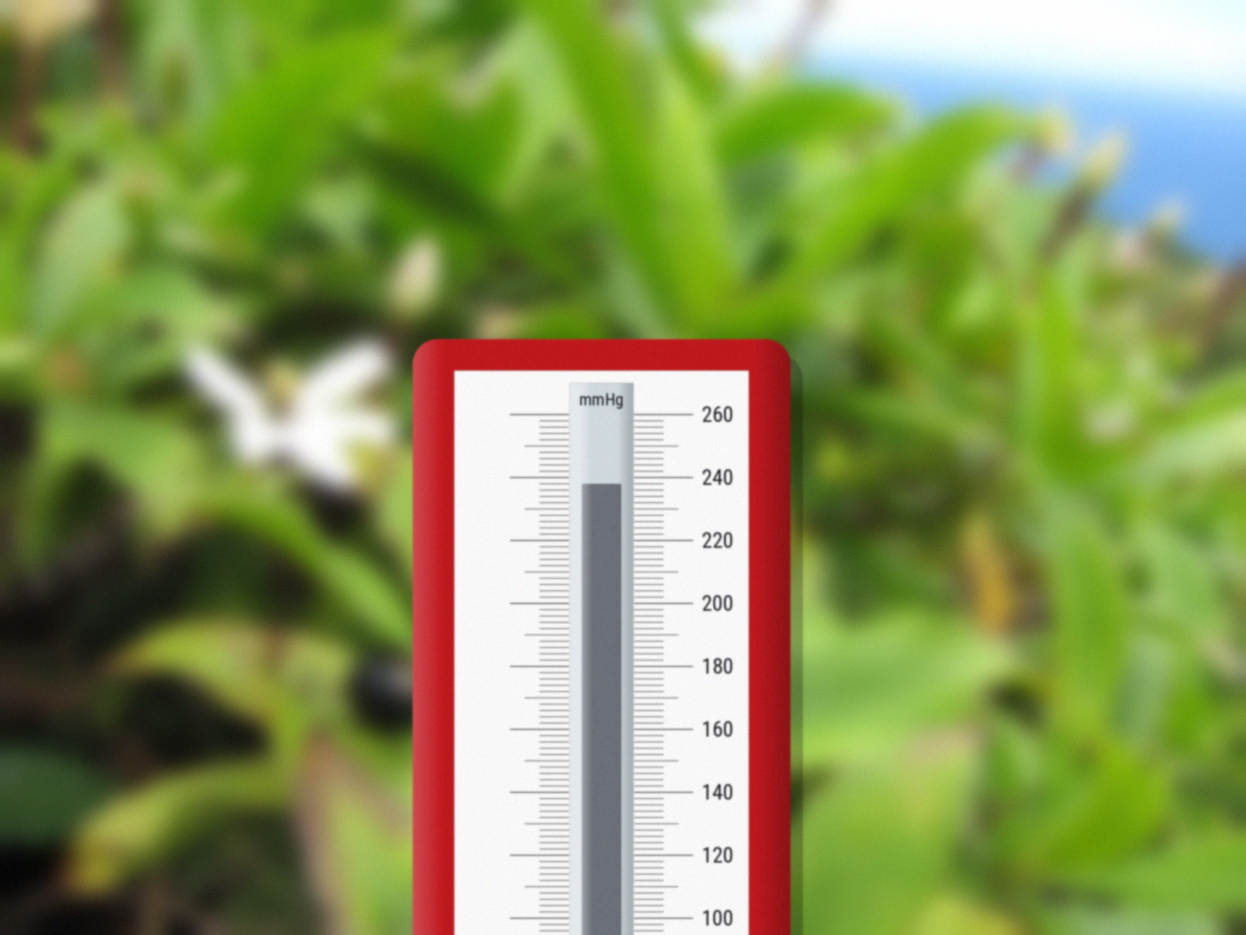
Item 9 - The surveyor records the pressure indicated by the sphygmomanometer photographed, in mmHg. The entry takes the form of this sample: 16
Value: 238
